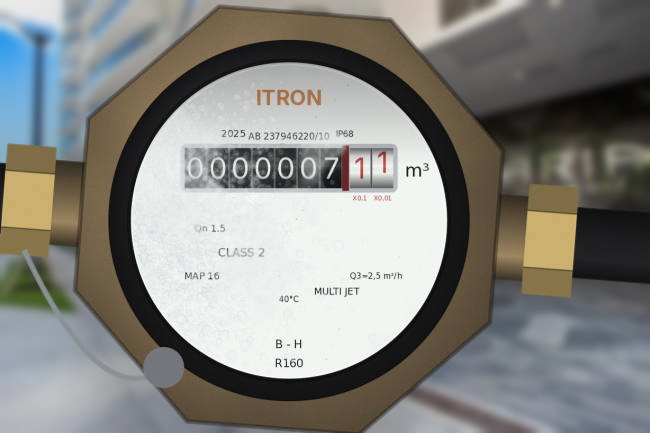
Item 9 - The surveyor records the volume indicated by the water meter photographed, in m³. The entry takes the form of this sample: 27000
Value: 7.11
